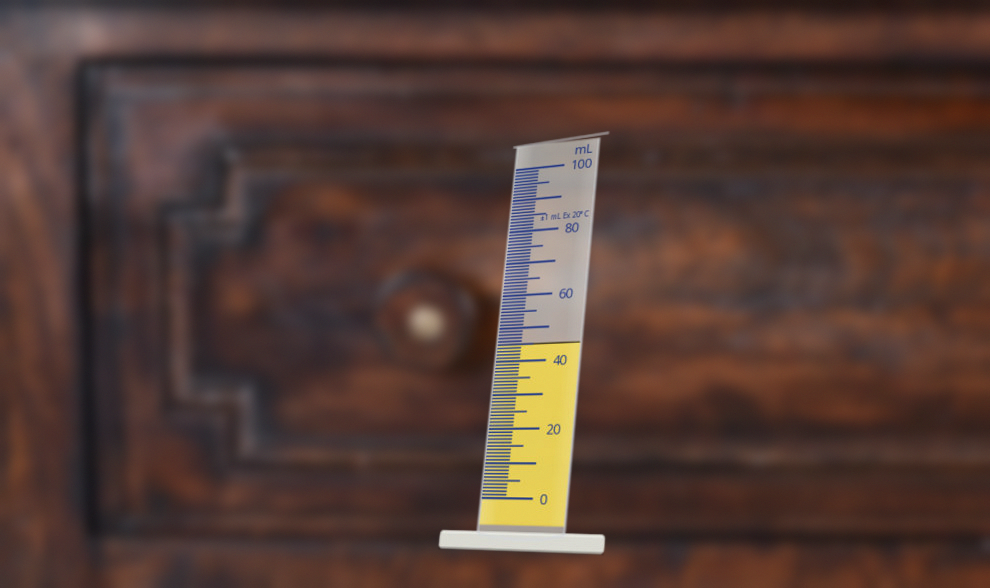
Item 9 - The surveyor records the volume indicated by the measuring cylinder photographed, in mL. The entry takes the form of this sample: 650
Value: 45
